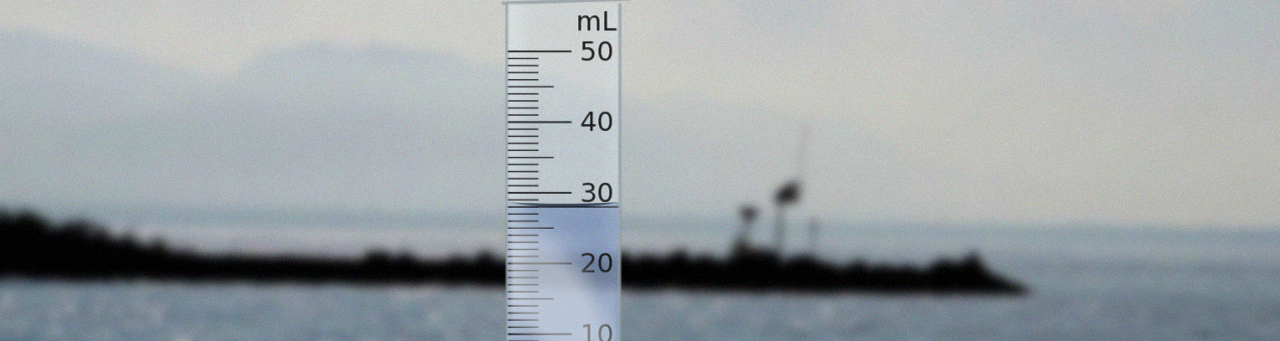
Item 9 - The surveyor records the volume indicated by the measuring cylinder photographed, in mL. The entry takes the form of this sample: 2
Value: 28
